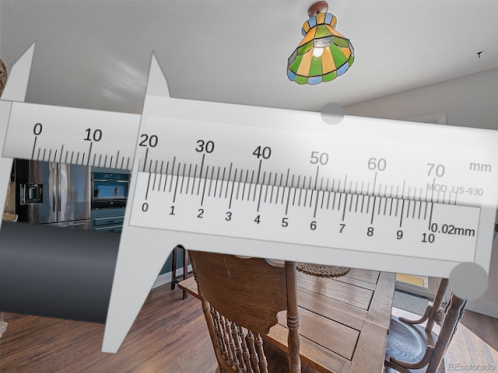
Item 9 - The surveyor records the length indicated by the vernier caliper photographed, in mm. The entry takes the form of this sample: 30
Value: 21.2
